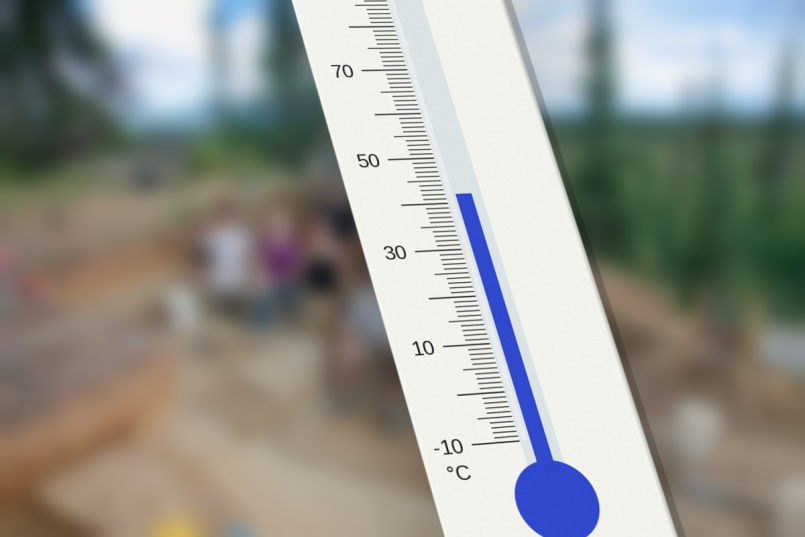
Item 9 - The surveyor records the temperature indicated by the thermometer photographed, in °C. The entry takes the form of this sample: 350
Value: 42
